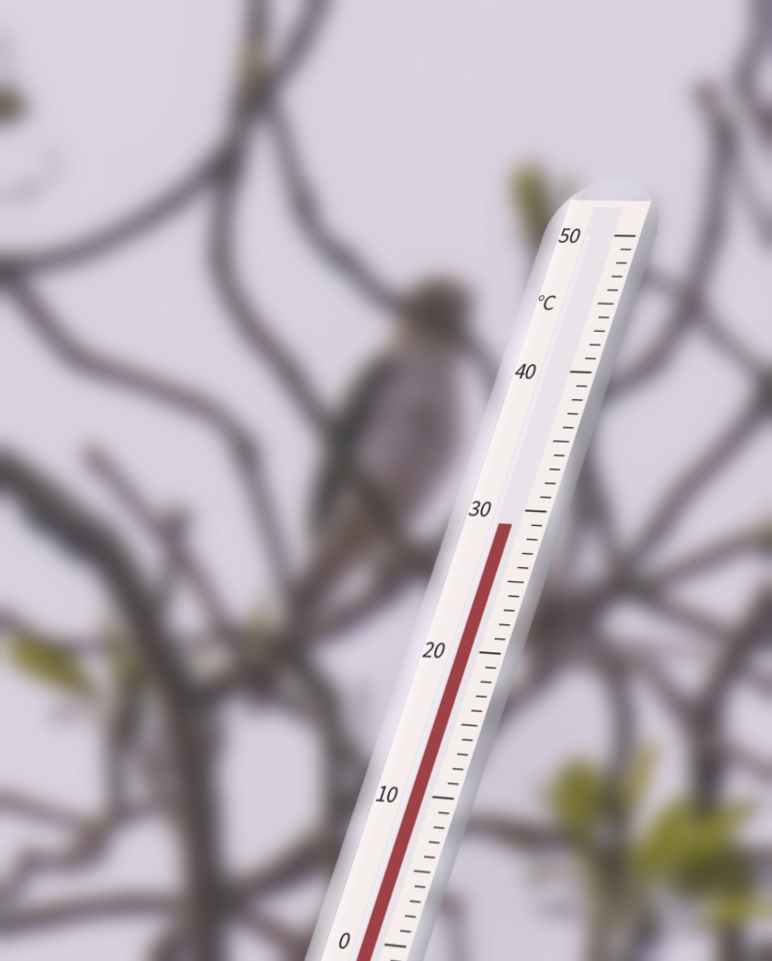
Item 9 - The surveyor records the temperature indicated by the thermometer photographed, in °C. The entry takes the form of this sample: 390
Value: 29
